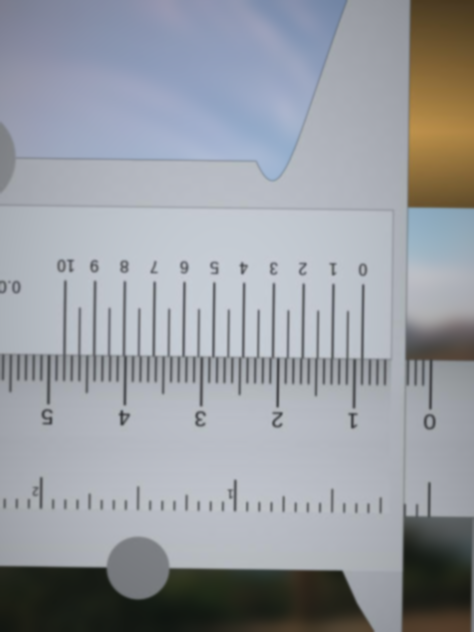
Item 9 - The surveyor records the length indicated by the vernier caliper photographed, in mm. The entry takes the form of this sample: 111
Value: 9.0
